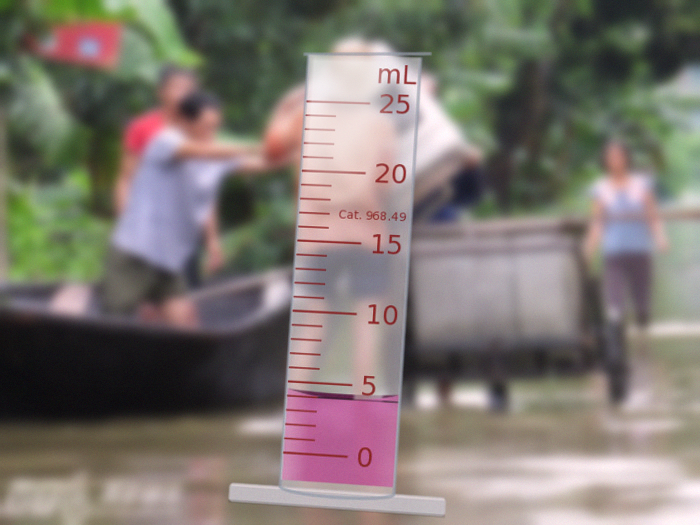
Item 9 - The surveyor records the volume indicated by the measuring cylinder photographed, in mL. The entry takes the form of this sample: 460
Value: 4
